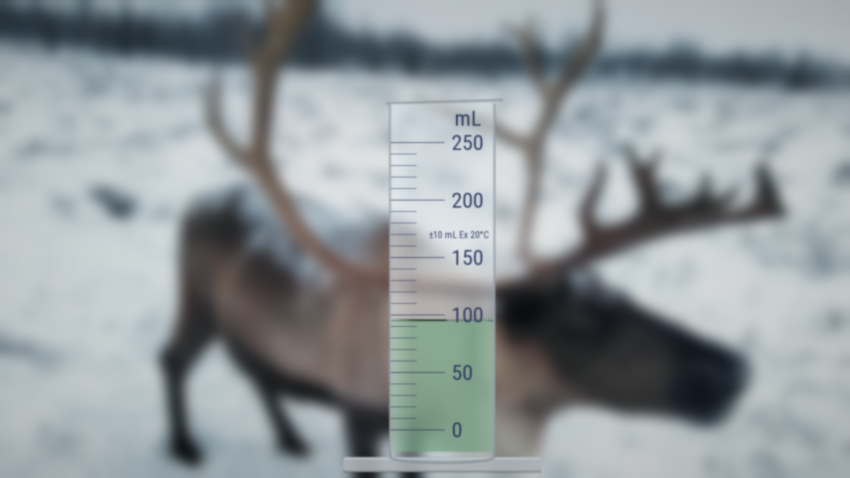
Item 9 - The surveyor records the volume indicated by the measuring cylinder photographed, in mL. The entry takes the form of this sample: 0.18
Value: 95
